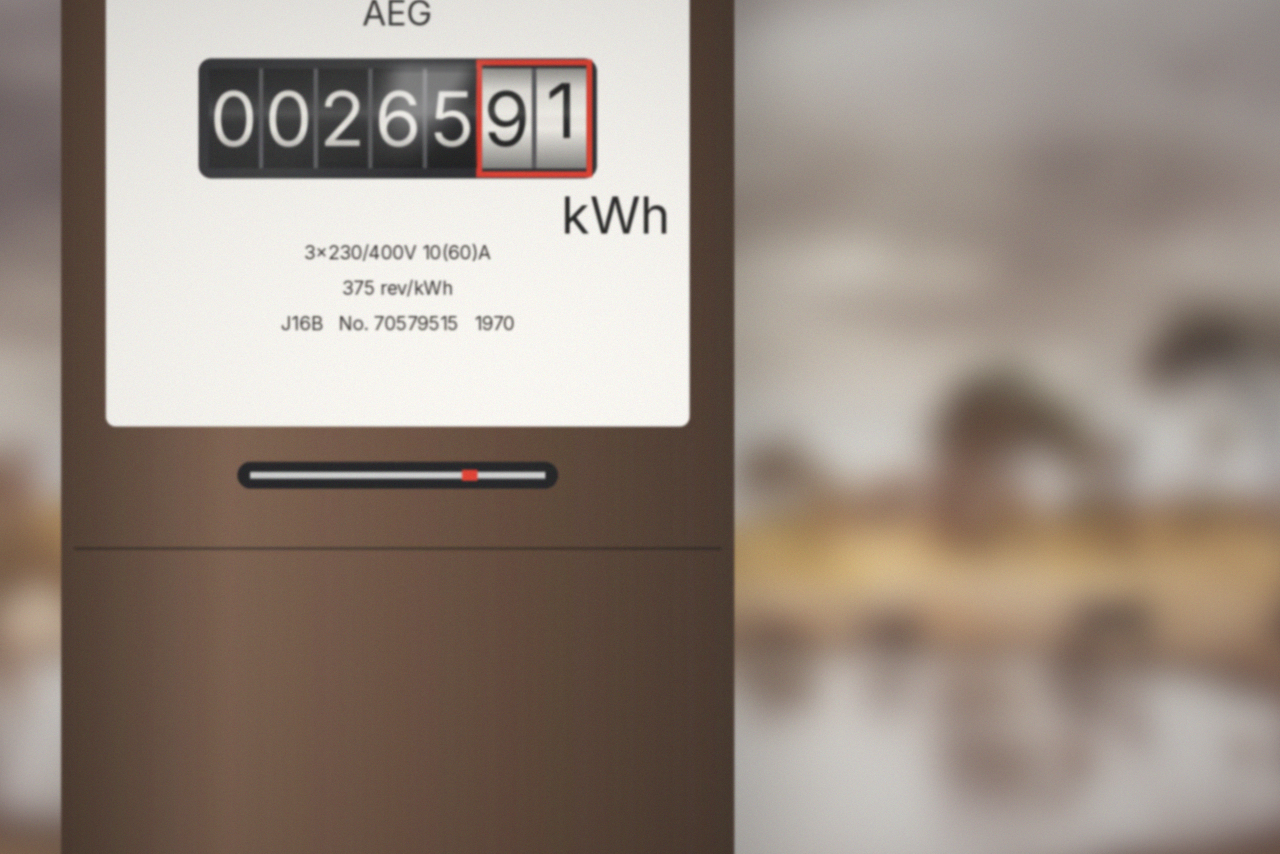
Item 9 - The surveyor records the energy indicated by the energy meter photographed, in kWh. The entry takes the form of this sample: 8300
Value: 265.91
